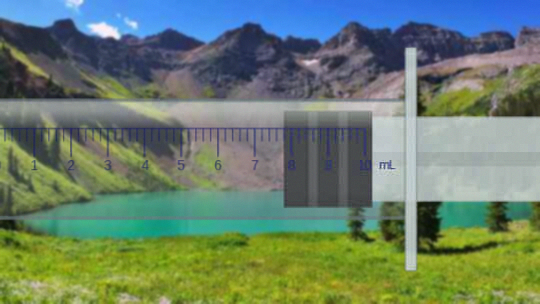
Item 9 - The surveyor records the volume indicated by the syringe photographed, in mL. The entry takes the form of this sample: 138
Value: 7.8
